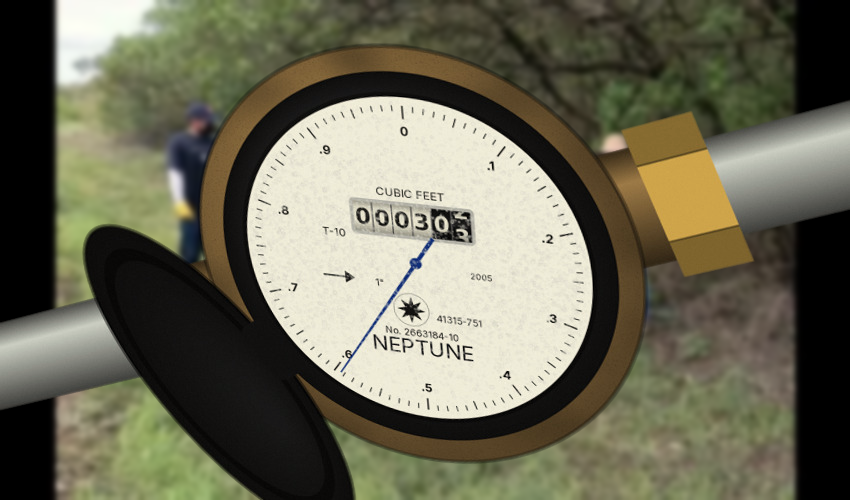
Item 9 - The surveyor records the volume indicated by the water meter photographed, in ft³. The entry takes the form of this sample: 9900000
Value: 302.59
